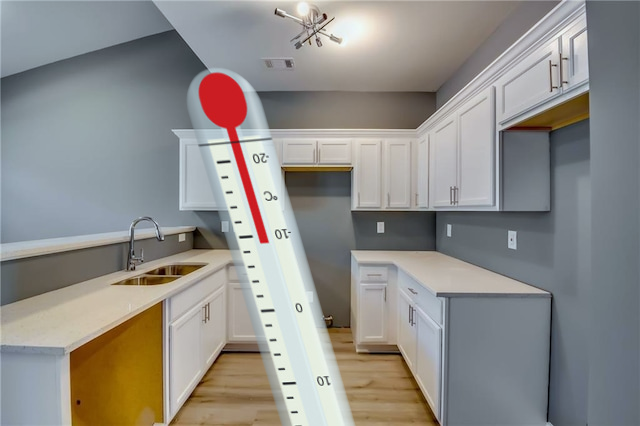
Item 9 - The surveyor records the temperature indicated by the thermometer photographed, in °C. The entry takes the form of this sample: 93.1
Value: -9
